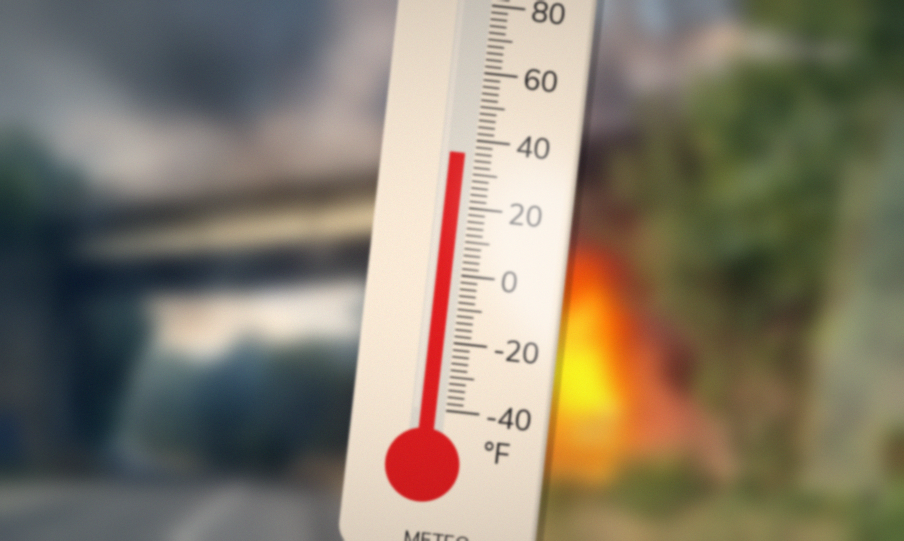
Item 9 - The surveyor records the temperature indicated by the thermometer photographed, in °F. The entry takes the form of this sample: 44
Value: 36
